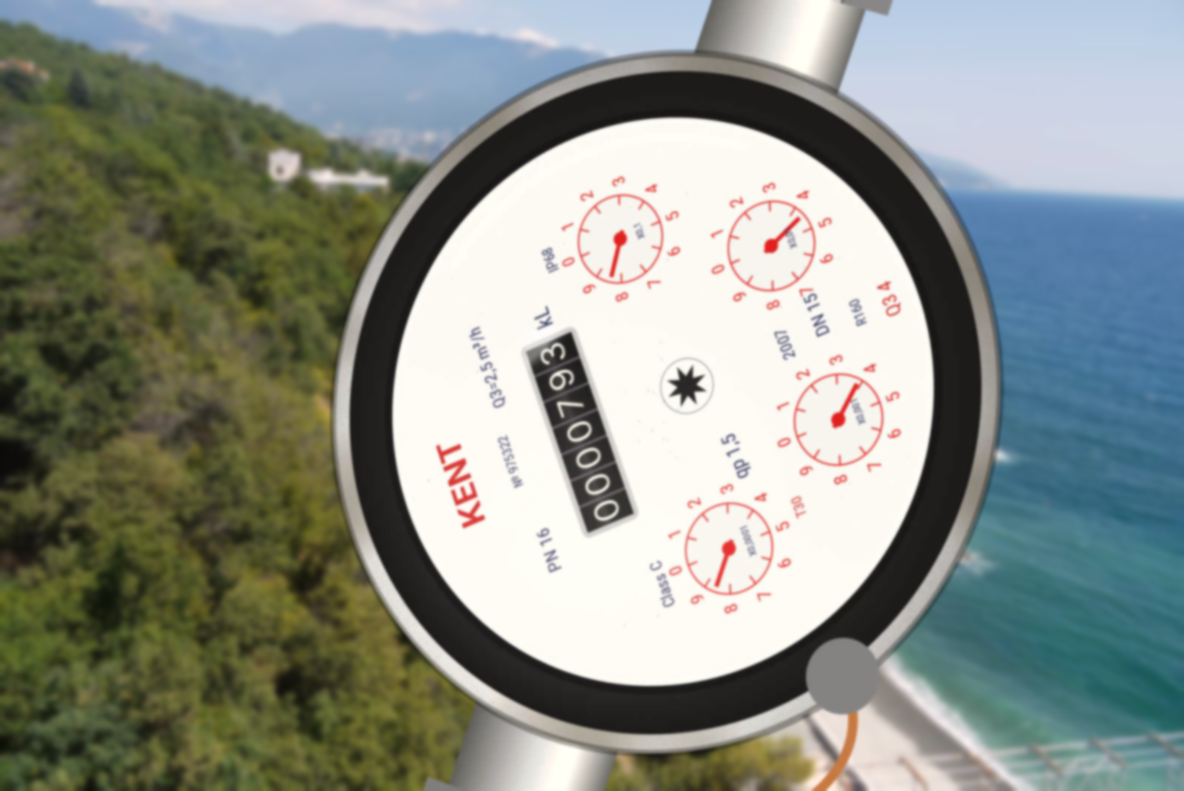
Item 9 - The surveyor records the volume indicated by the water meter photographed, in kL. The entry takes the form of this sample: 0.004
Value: 793.8438
